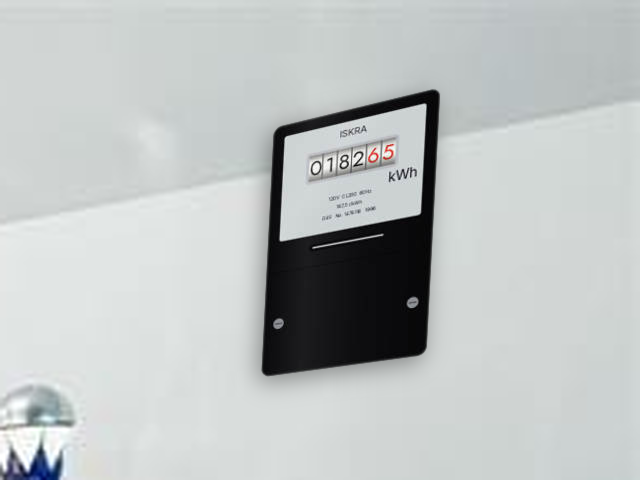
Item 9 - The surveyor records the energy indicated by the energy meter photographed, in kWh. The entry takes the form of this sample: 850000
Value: 182.65
